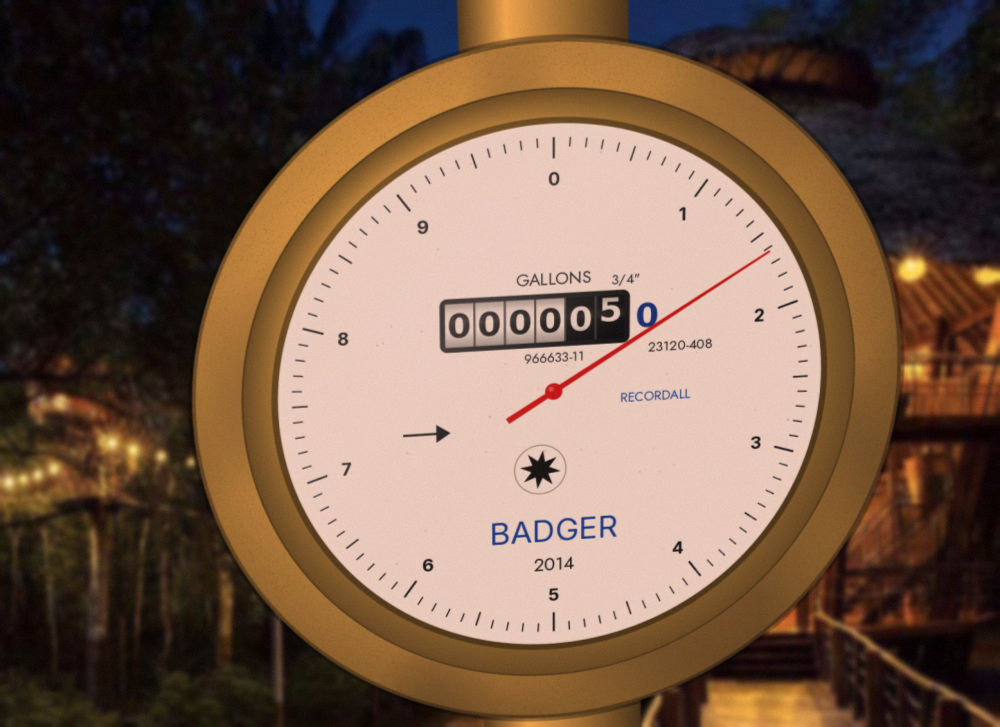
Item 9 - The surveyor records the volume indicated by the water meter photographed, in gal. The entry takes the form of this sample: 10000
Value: 51.6
